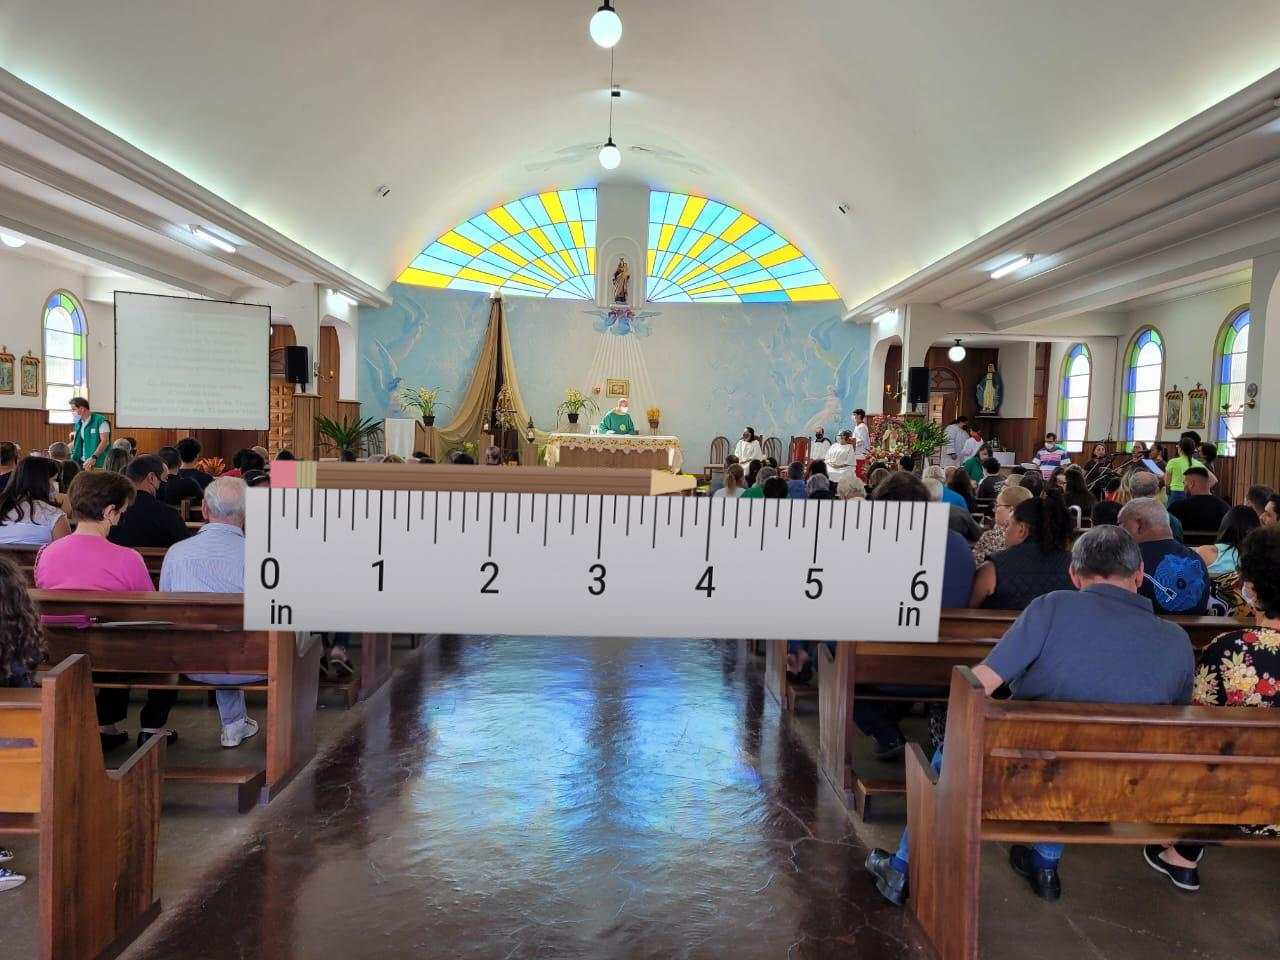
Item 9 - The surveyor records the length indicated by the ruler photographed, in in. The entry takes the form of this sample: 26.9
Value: 4
